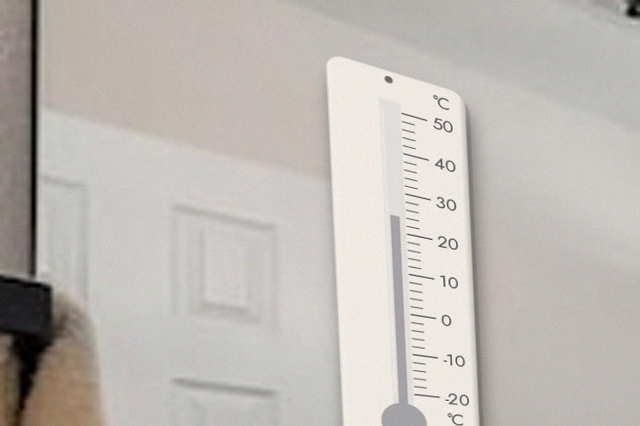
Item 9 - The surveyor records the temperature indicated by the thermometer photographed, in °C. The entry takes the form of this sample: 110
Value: 24
